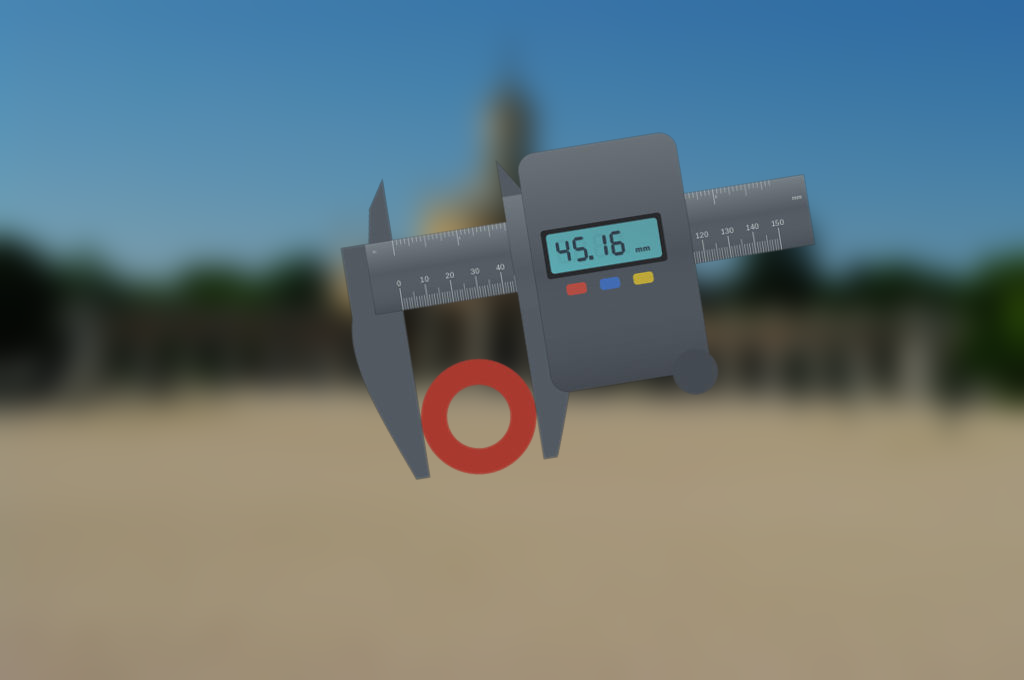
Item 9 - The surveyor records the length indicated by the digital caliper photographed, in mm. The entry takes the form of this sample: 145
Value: 45.16
